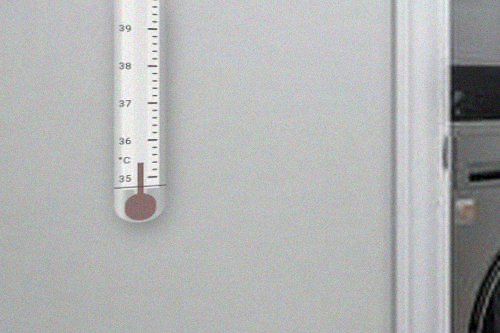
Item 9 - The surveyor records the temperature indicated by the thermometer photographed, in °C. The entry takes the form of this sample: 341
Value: 35.4
